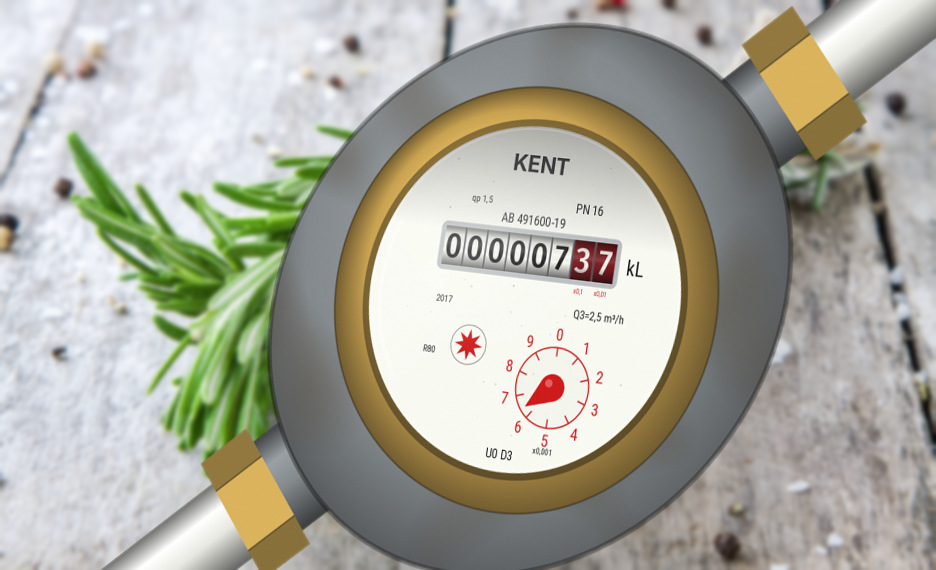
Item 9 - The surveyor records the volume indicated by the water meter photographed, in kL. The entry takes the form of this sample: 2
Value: 7.376
